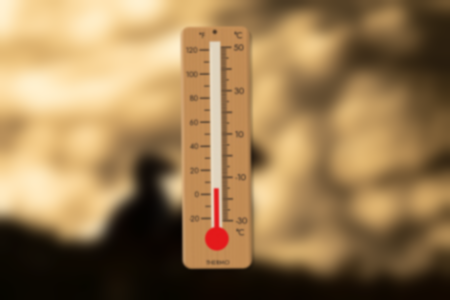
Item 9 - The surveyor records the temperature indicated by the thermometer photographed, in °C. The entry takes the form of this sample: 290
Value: -15
